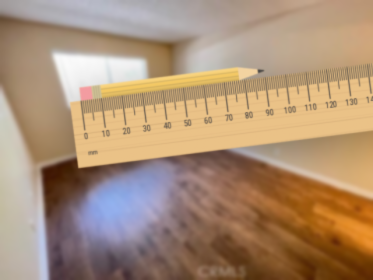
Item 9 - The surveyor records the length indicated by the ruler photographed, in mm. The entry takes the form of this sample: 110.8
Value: 90
